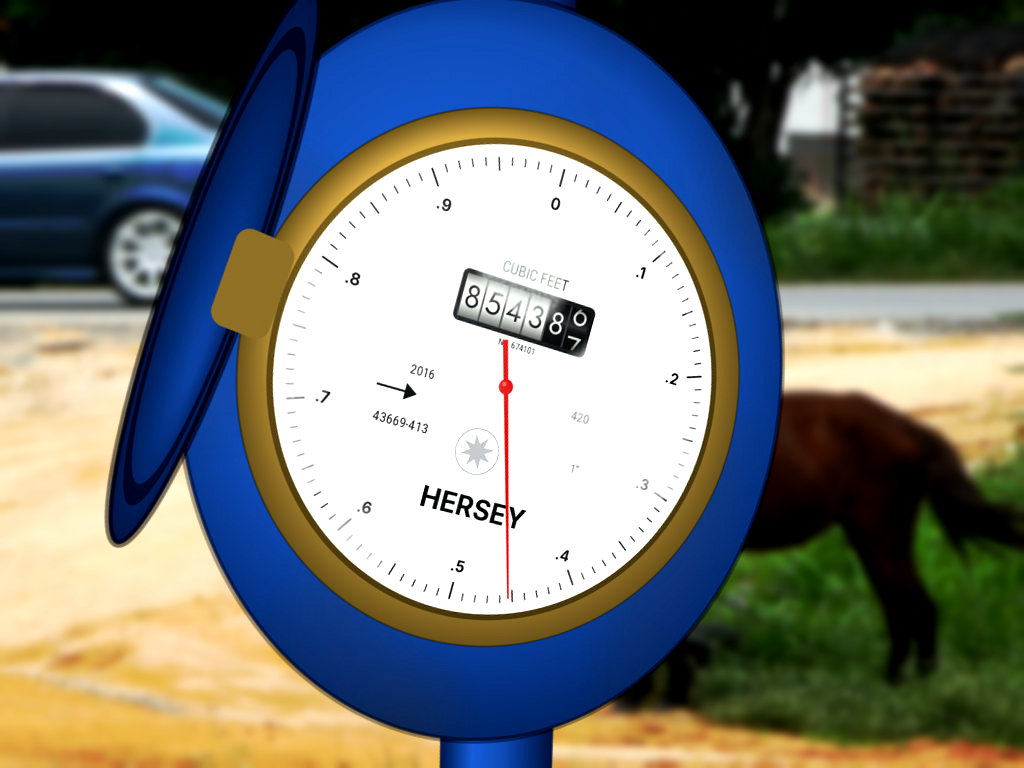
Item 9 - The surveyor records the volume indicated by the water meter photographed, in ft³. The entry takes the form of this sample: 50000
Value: 854386.45
